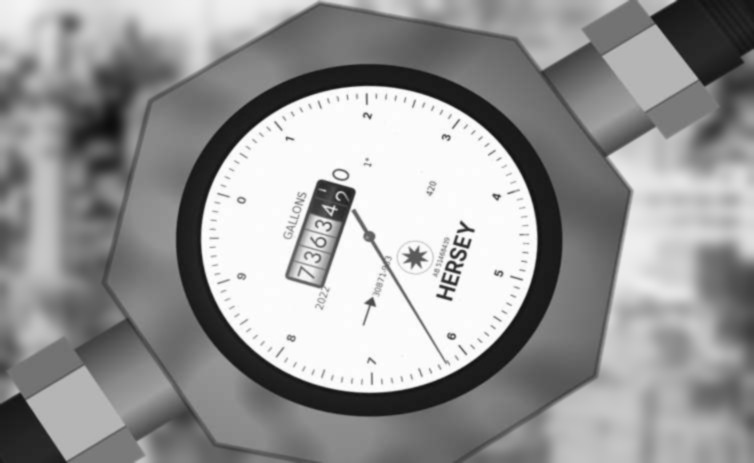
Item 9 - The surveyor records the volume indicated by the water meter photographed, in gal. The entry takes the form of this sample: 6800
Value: 7363416.2
